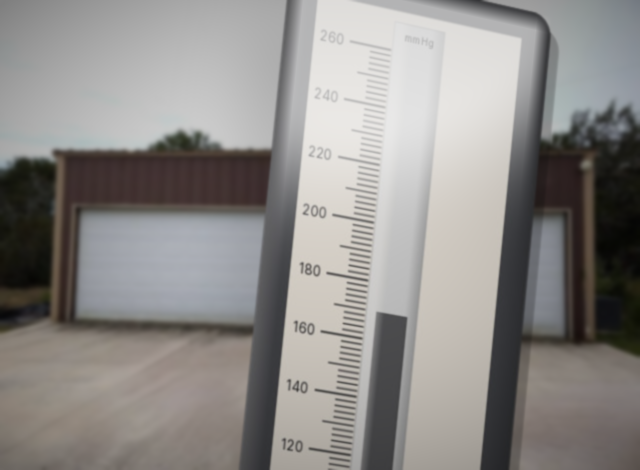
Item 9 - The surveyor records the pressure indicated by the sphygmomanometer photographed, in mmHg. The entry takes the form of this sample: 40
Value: 170
